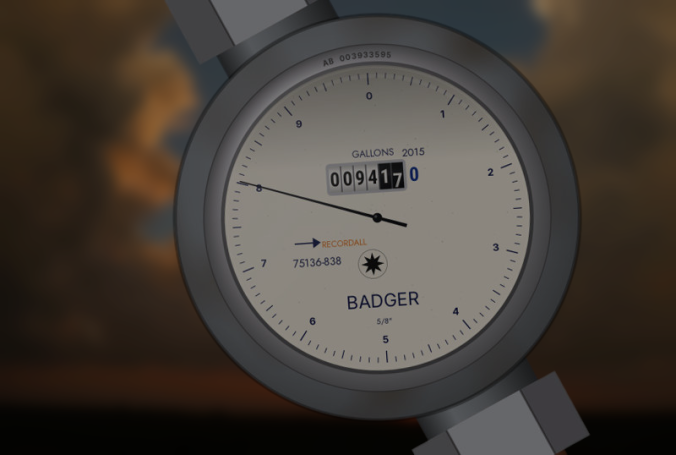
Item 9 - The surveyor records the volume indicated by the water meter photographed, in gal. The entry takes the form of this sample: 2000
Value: 94168.0
